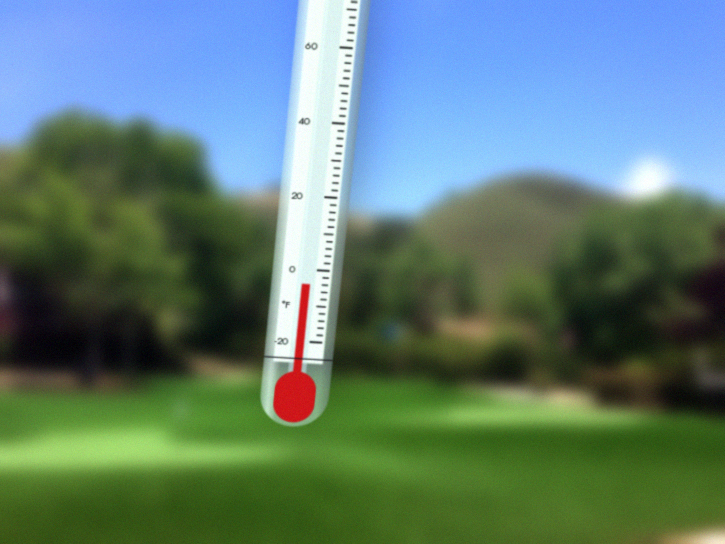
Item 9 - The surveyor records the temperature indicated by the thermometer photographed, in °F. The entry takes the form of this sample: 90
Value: -4
